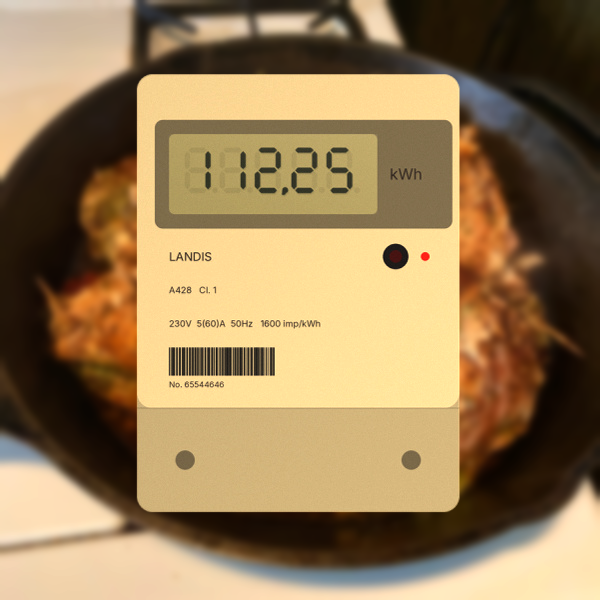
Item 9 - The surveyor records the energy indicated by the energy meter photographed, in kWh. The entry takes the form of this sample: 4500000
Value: 112.25
